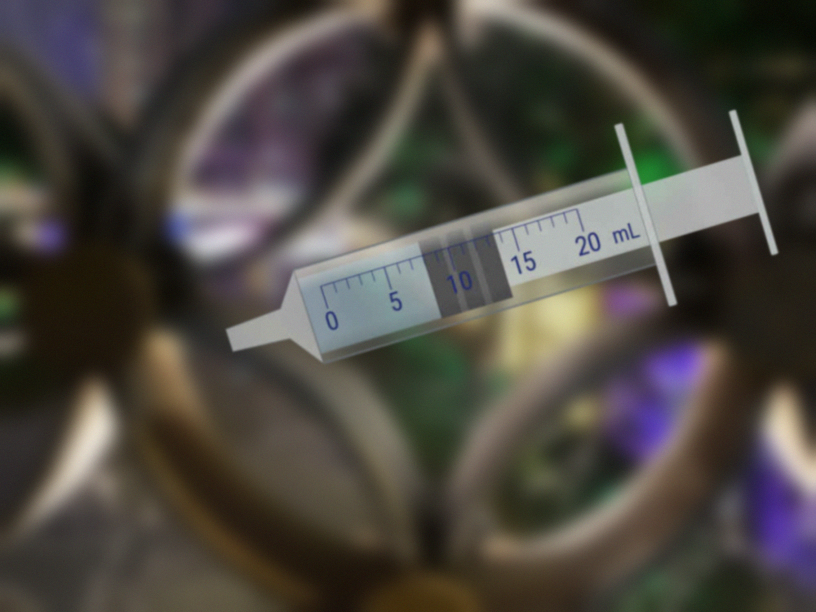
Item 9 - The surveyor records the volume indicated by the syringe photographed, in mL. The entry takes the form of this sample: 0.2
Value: 8
